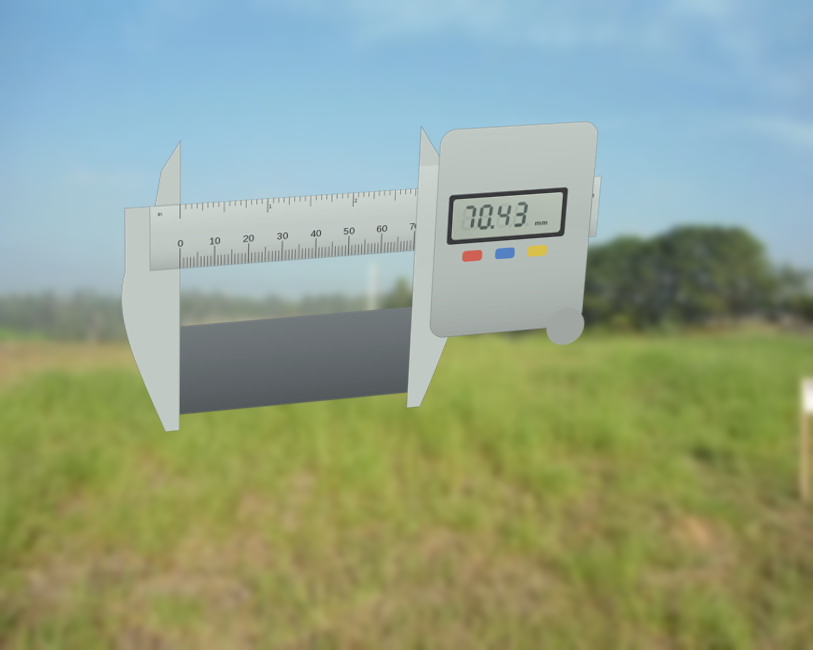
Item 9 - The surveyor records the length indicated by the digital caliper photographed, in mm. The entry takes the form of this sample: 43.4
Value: 70.43
